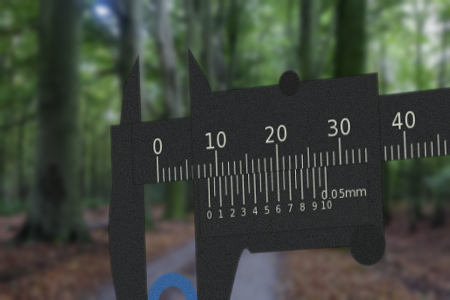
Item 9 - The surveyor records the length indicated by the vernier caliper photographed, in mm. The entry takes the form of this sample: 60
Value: 8.6
